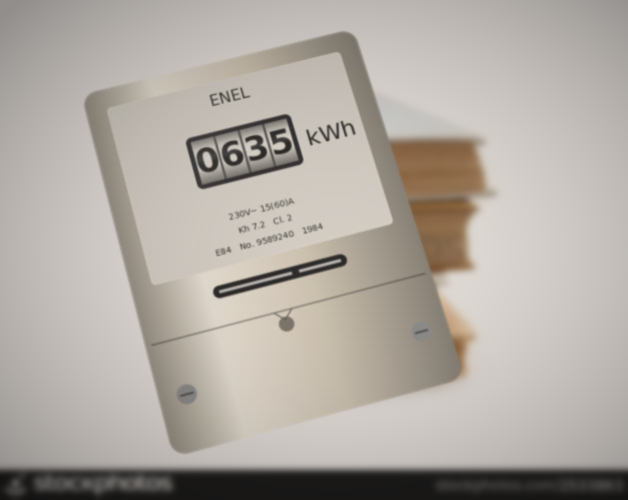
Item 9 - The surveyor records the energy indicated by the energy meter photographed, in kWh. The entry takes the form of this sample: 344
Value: 635
